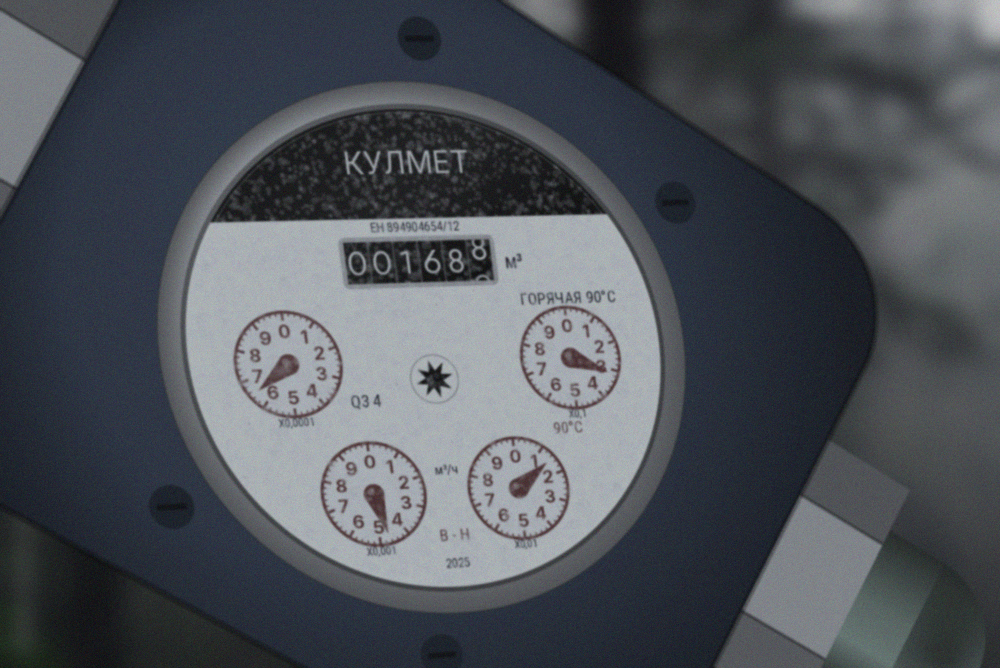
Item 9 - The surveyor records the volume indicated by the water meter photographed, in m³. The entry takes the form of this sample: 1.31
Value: 1688.3146
